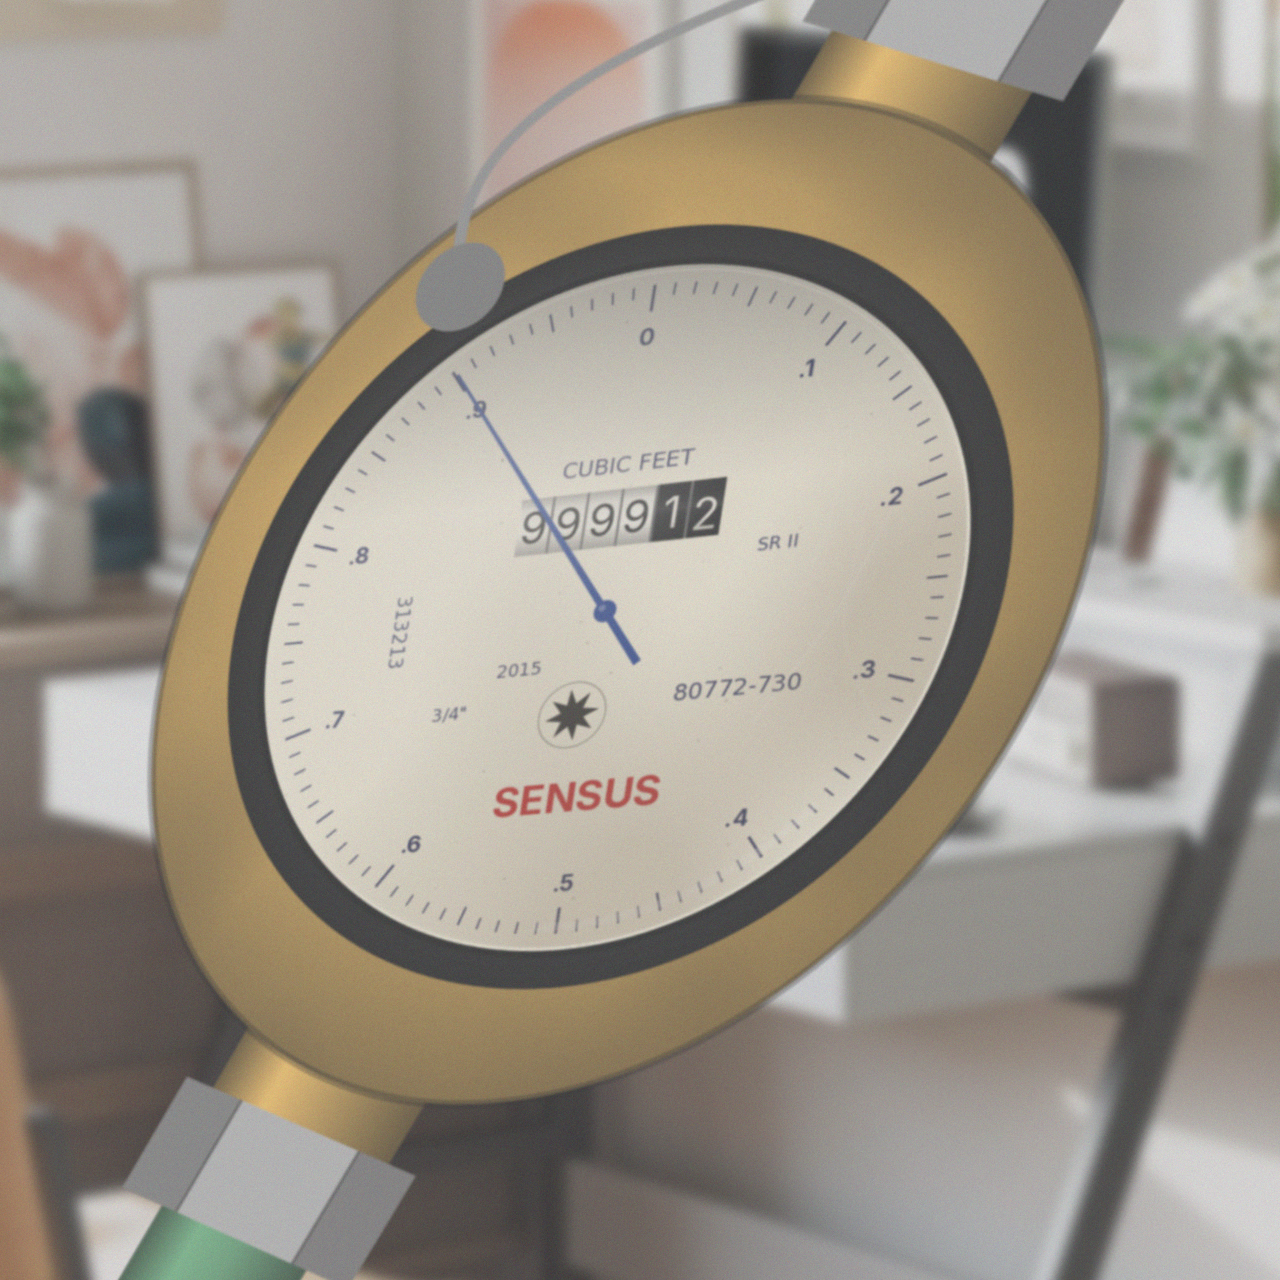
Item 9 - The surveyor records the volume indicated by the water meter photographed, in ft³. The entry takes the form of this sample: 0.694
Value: 999911.90
